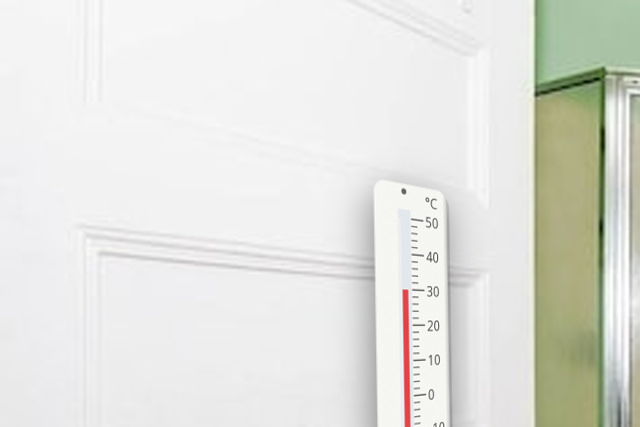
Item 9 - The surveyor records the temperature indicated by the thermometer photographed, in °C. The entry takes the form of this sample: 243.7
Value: 30
